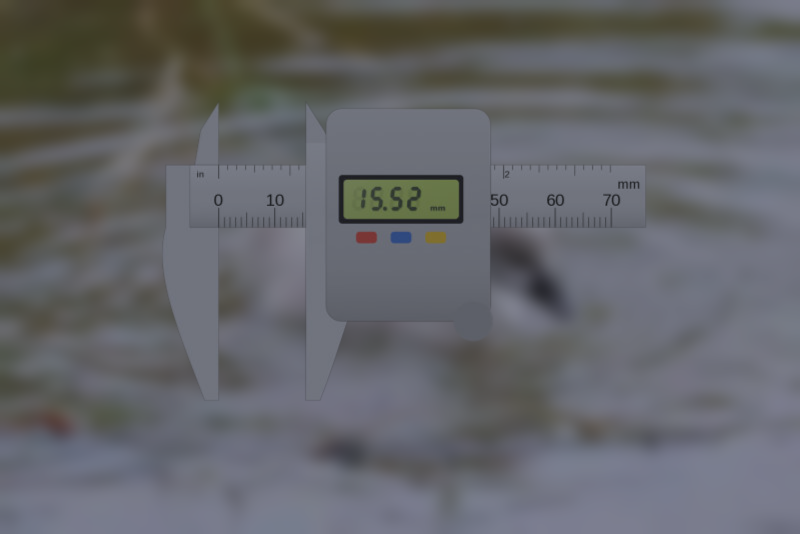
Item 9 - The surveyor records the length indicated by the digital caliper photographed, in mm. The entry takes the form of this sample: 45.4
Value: 15.52
